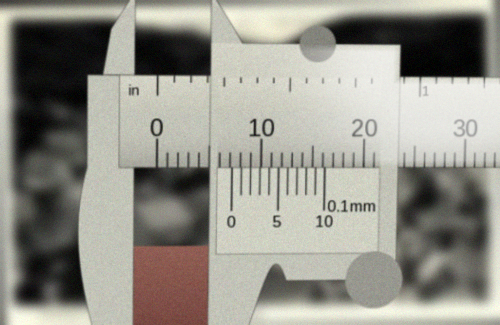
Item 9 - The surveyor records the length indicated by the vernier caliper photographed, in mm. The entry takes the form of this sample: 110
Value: 7.2
